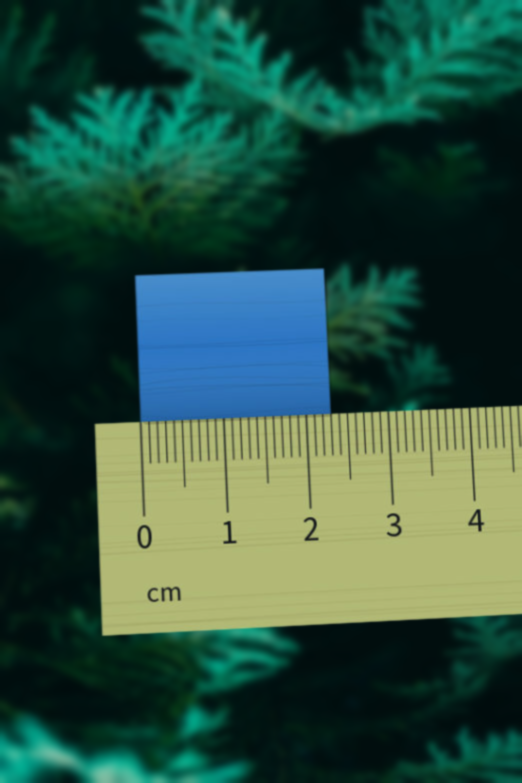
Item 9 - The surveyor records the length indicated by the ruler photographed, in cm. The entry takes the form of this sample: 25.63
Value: 2.3
